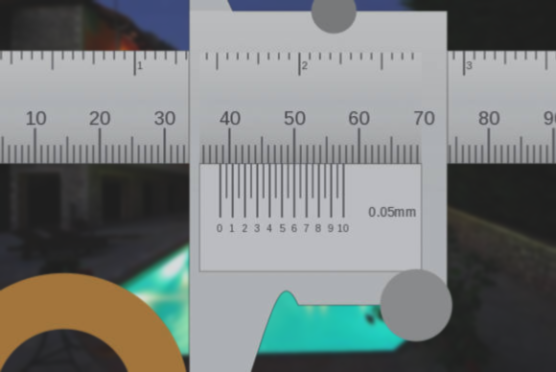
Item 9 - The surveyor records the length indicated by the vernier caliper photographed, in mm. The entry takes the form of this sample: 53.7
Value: 38.6
